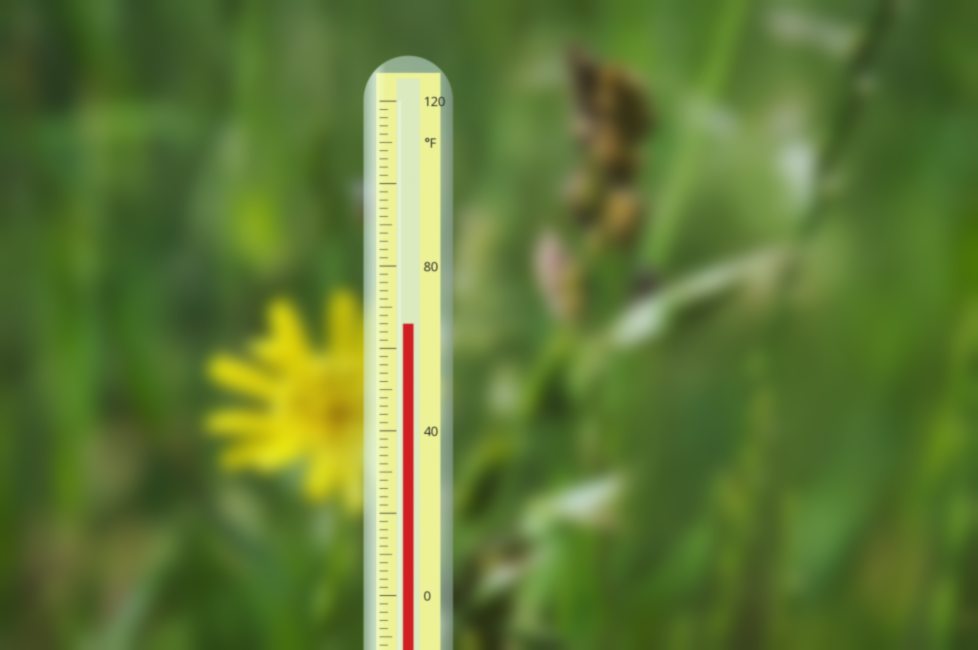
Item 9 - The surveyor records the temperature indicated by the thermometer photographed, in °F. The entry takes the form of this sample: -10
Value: 66
